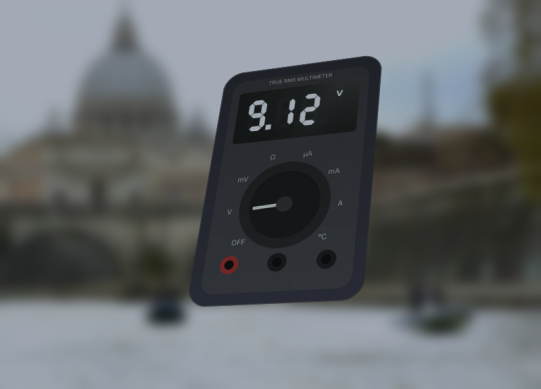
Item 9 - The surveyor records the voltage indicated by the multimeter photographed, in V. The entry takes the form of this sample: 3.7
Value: 9.12
